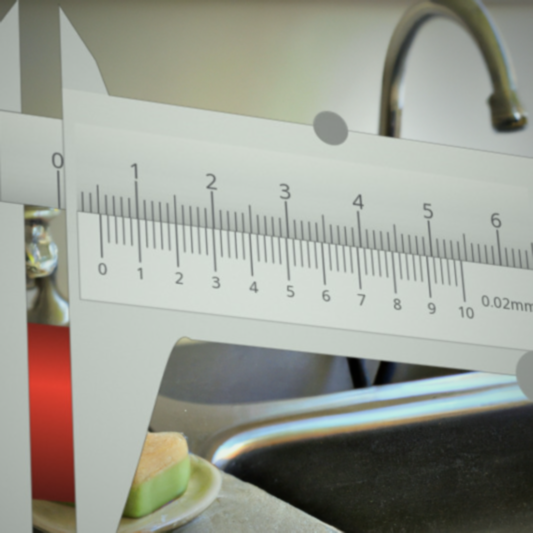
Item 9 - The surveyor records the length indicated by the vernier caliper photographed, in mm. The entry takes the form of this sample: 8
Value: 5.2
